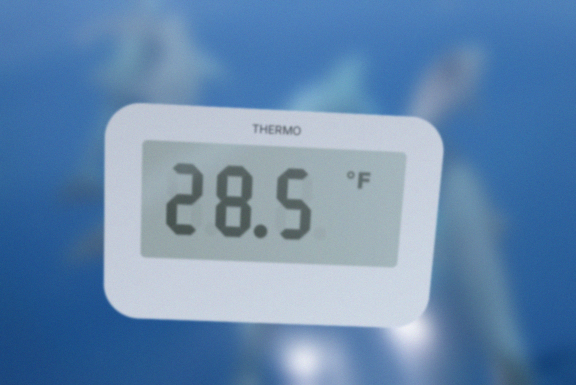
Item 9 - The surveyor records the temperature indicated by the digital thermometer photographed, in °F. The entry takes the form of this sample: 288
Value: 28.5
